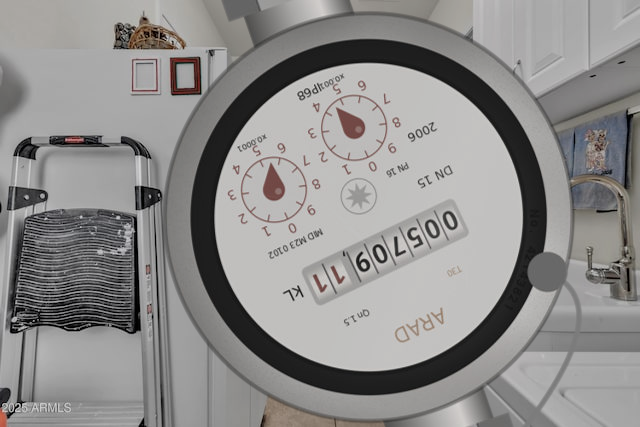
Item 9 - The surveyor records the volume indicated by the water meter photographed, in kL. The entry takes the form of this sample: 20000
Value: 5709.1145
